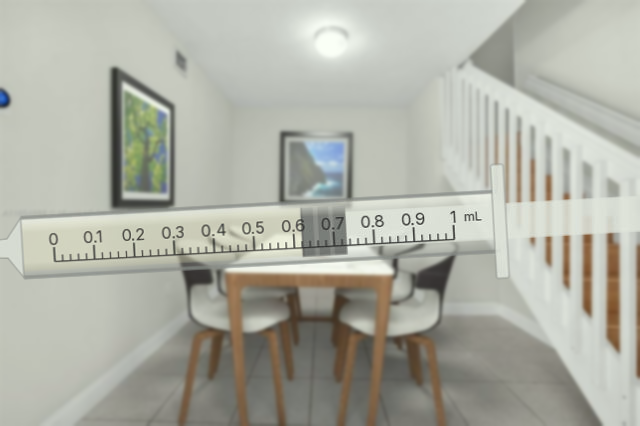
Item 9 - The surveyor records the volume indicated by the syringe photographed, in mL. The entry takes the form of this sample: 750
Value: 0.62
